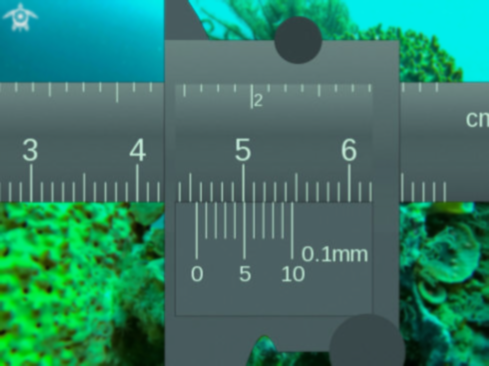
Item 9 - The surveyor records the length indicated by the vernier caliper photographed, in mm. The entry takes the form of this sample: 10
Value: 45.6
